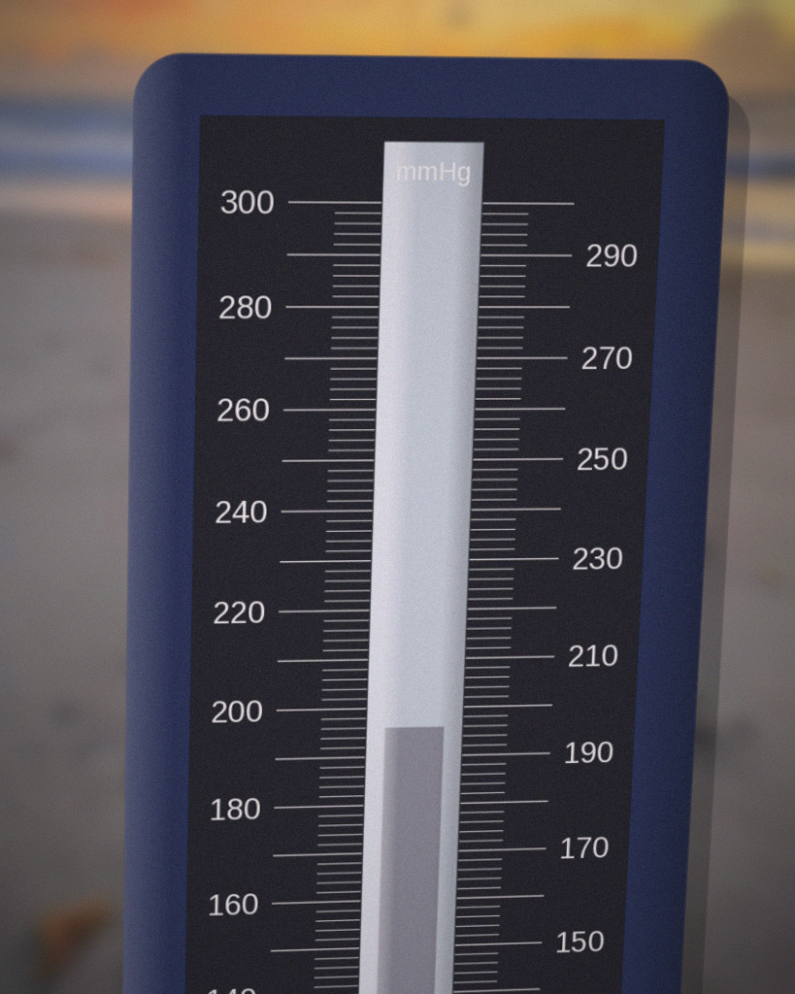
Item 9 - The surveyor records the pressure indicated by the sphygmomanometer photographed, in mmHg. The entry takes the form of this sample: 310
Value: 196
